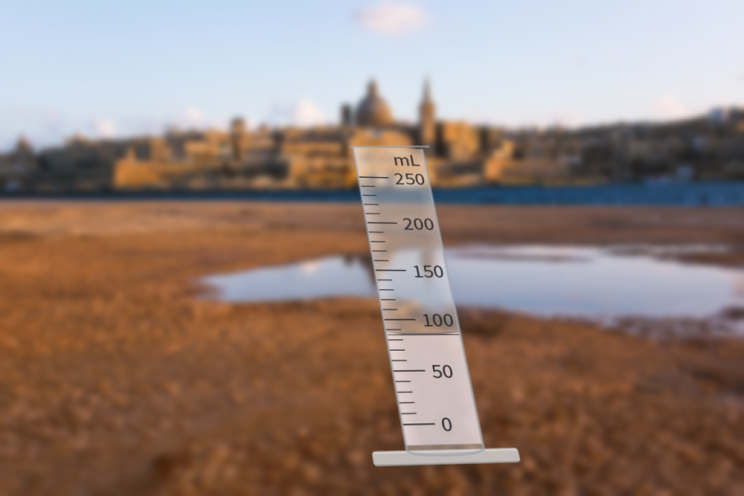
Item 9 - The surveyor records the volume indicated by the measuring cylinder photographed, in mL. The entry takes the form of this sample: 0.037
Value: 85
